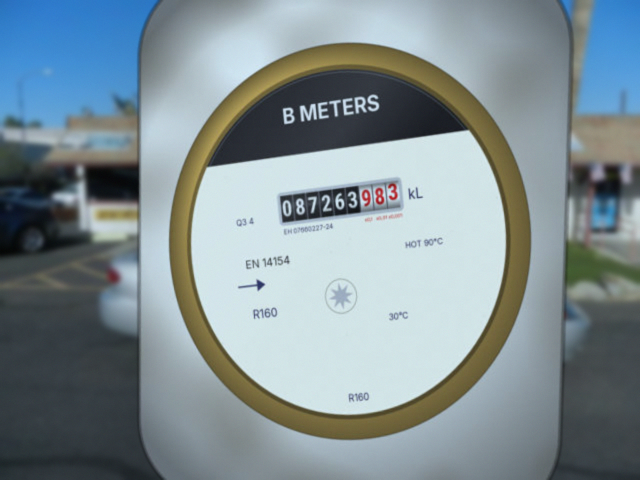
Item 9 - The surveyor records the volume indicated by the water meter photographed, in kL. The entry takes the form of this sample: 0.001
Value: 87263.983
